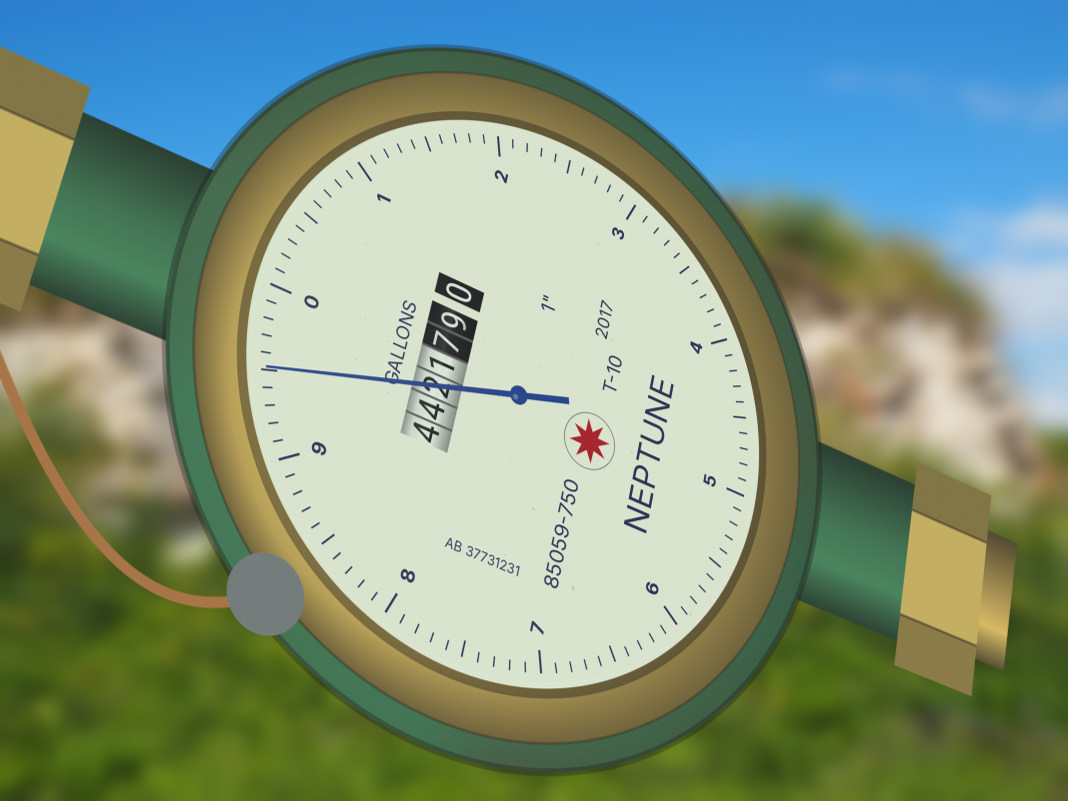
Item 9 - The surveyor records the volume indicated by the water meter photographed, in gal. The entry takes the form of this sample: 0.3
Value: 4421789.5
